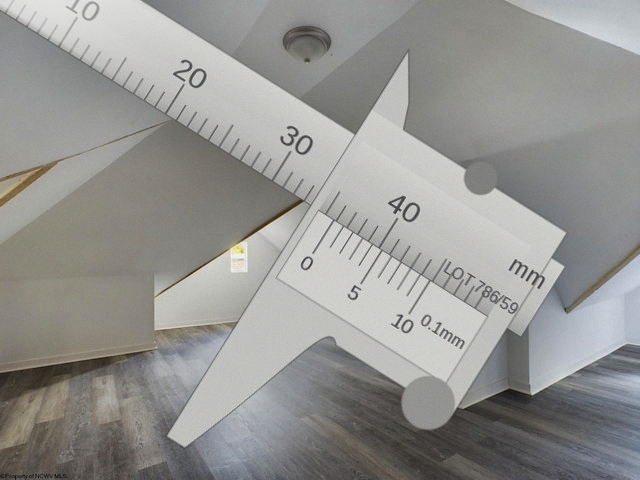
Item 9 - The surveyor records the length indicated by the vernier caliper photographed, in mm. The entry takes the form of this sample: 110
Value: 35.8
